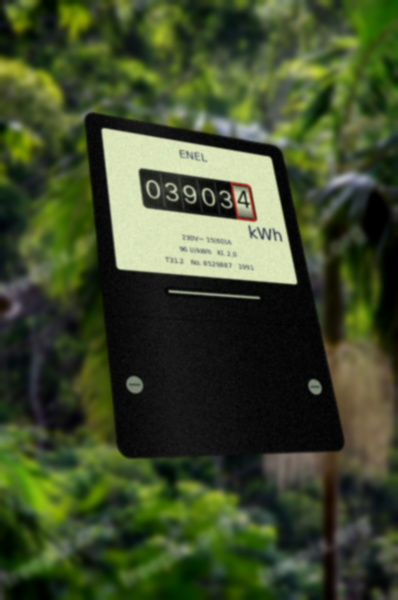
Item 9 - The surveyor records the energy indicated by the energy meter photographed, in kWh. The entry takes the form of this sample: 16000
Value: 3903.4
